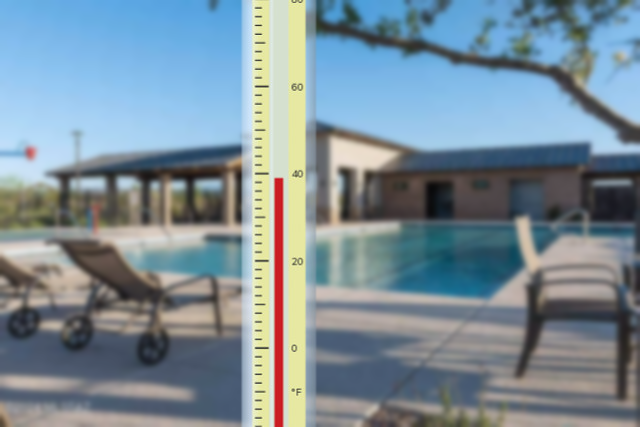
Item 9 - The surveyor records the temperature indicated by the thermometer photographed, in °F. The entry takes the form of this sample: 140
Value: 39
